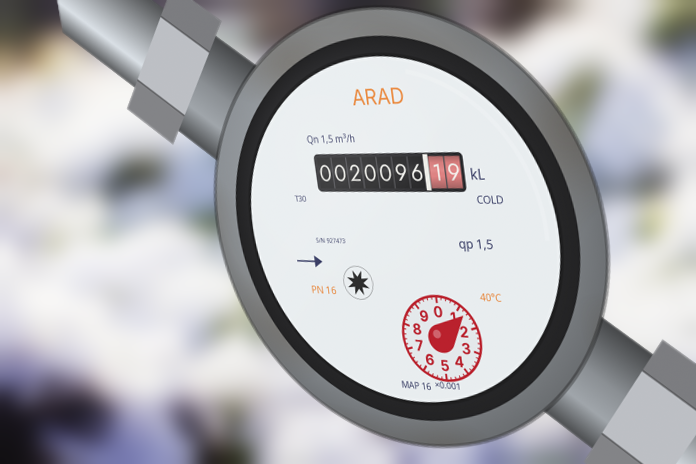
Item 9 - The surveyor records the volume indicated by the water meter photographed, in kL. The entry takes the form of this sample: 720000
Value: 20096.191
